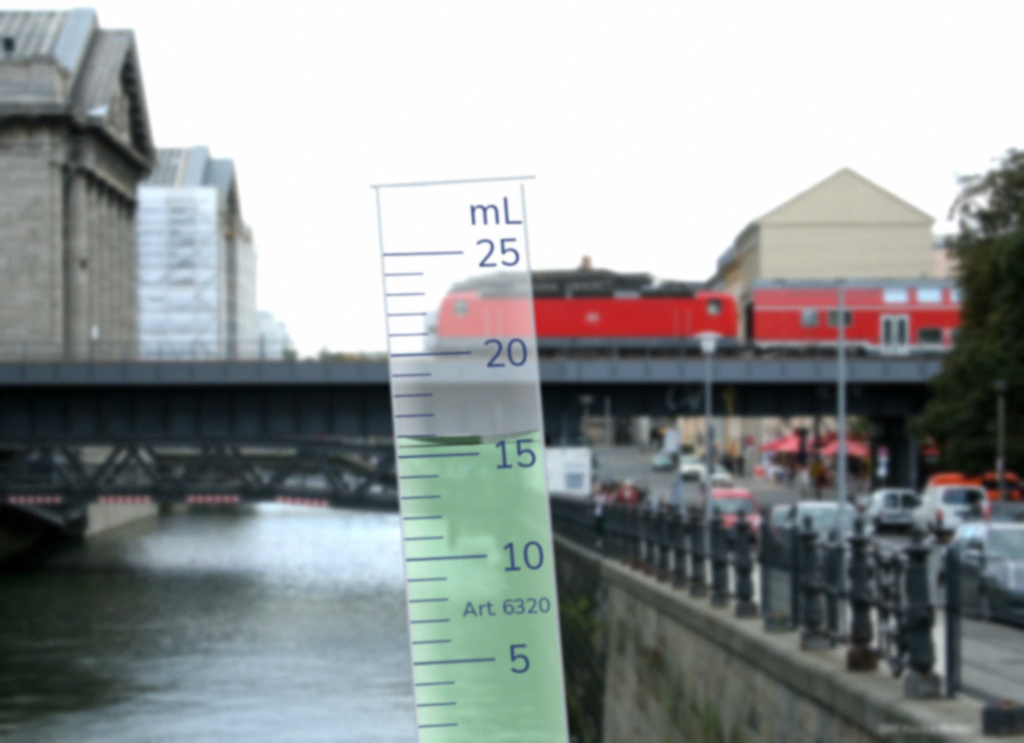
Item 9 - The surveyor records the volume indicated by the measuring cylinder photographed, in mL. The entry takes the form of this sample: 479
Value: 15.5
